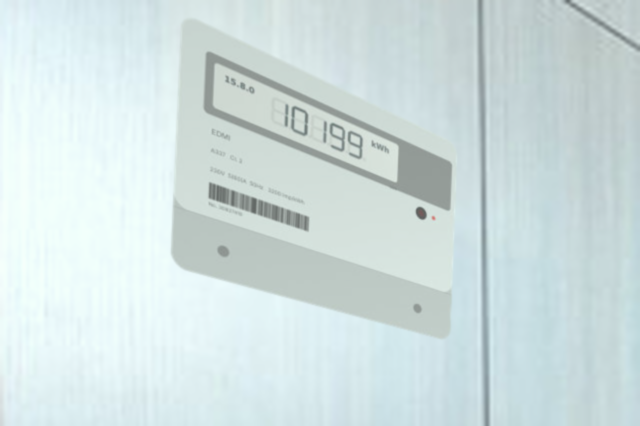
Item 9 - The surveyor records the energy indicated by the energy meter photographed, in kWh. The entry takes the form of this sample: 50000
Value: 10199
